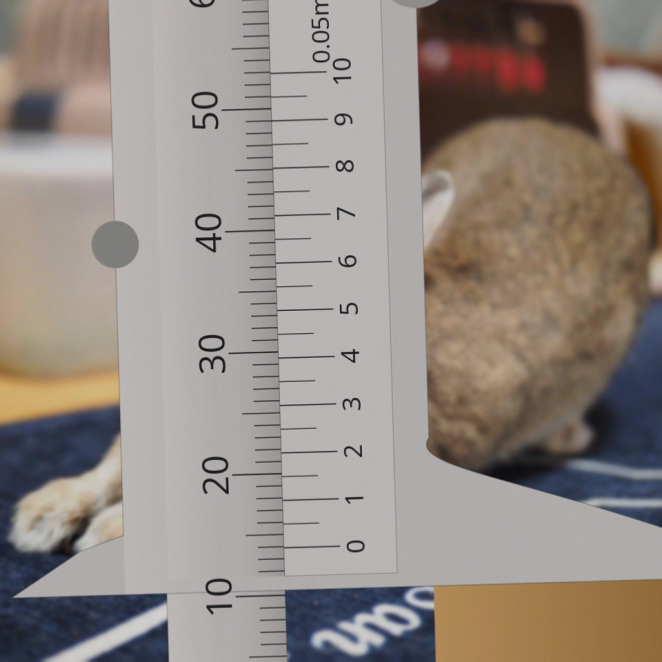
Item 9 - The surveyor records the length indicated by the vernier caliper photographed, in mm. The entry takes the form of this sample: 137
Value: 13.9
